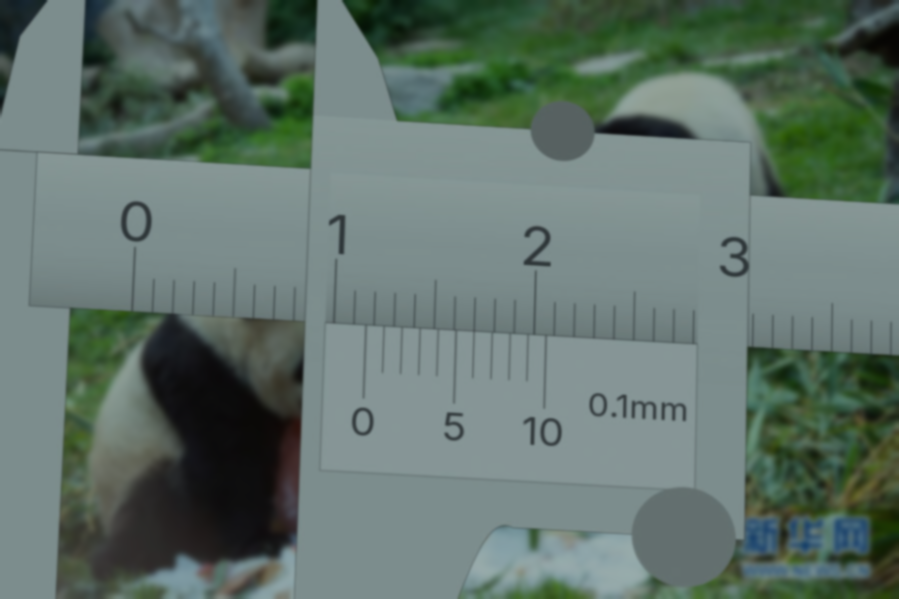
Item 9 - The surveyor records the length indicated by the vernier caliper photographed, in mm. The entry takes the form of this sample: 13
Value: 11.6
